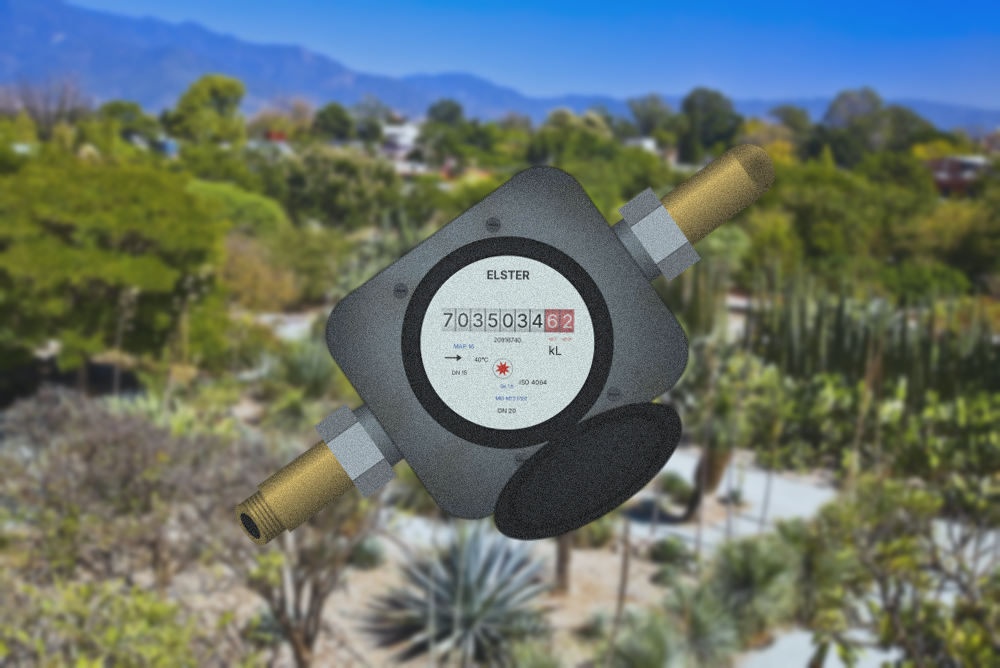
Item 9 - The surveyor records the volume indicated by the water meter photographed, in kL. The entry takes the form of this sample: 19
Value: 7035034.62
